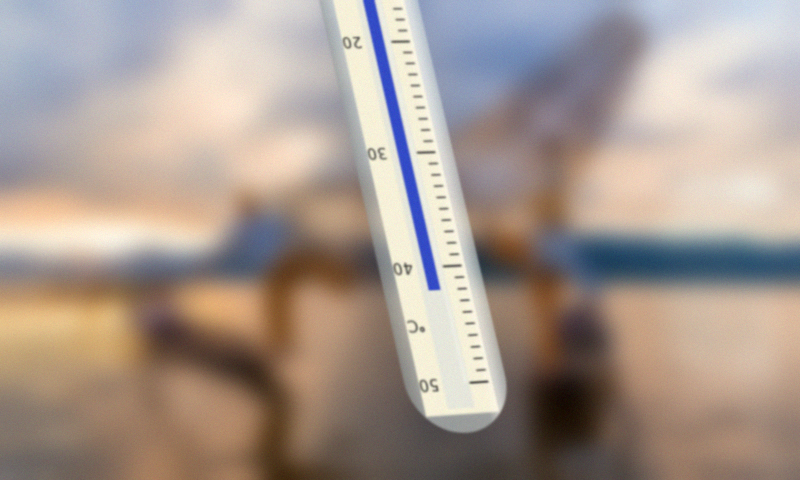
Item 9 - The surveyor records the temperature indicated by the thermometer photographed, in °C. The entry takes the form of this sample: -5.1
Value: 42
